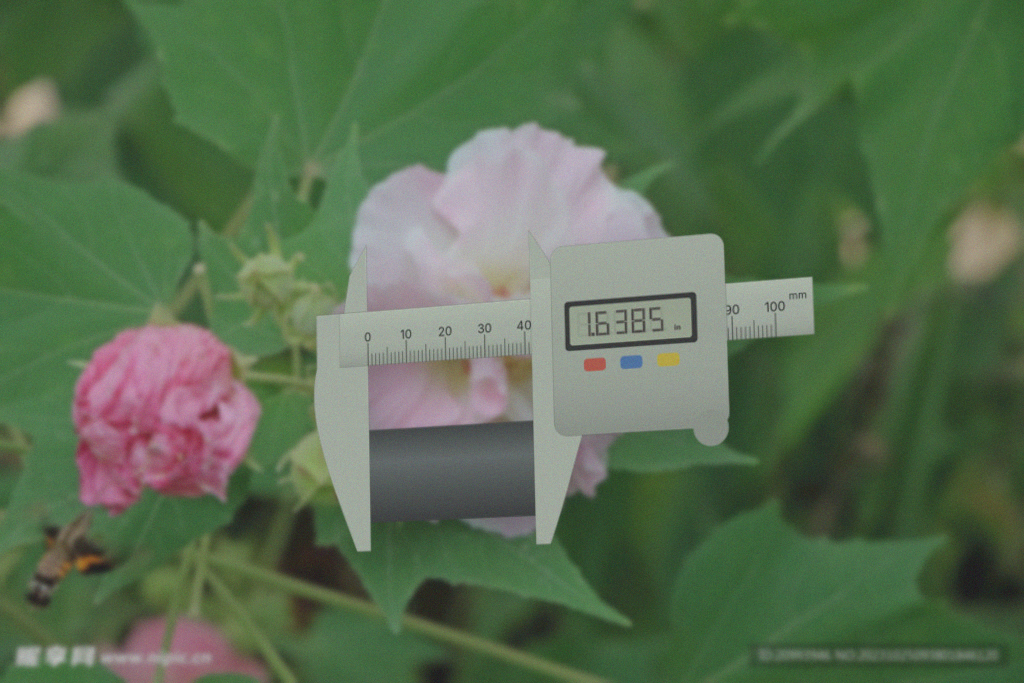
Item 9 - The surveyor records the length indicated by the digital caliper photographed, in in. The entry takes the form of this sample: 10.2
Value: 1.6385
